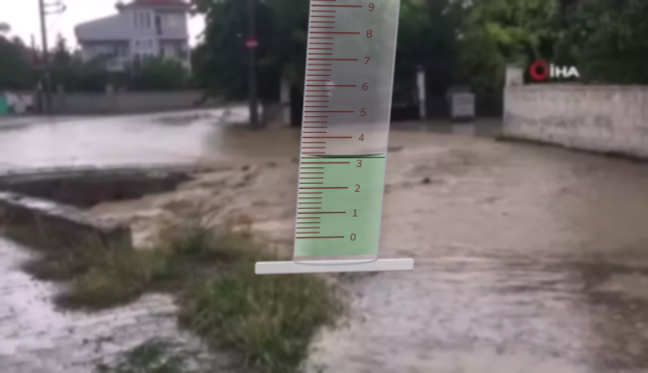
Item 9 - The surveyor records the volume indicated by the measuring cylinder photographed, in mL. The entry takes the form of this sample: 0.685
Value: 3.2
